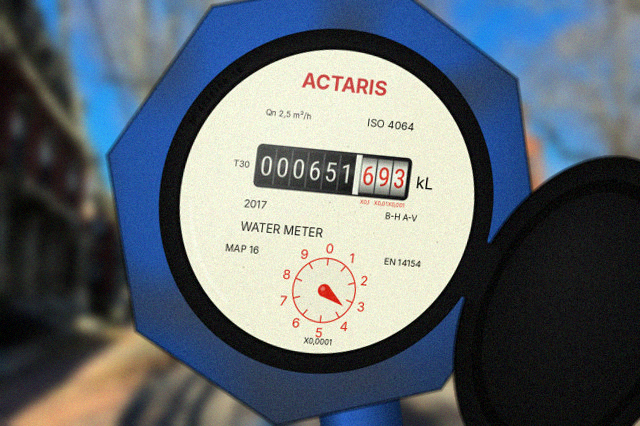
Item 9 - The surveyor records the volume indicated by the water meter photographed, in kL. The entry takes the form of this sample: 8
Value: 651.6933
